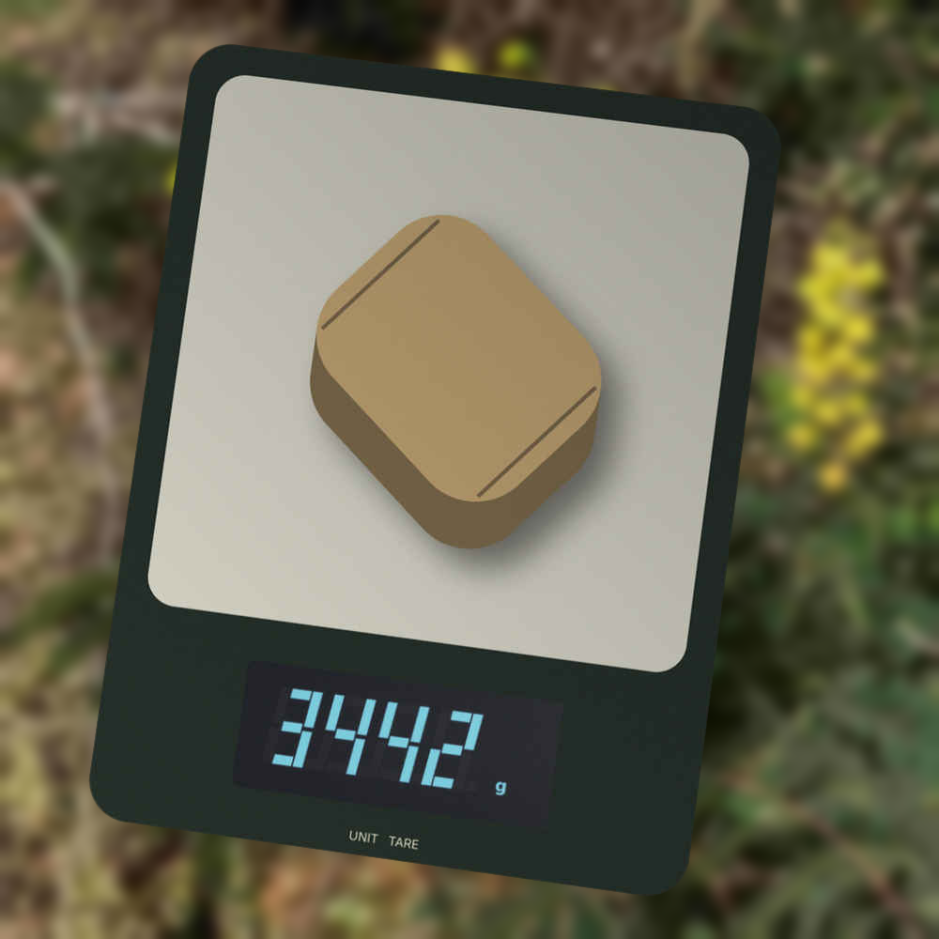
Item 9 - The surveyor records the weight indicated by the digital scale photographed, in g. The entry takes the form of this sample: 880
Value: 3442
